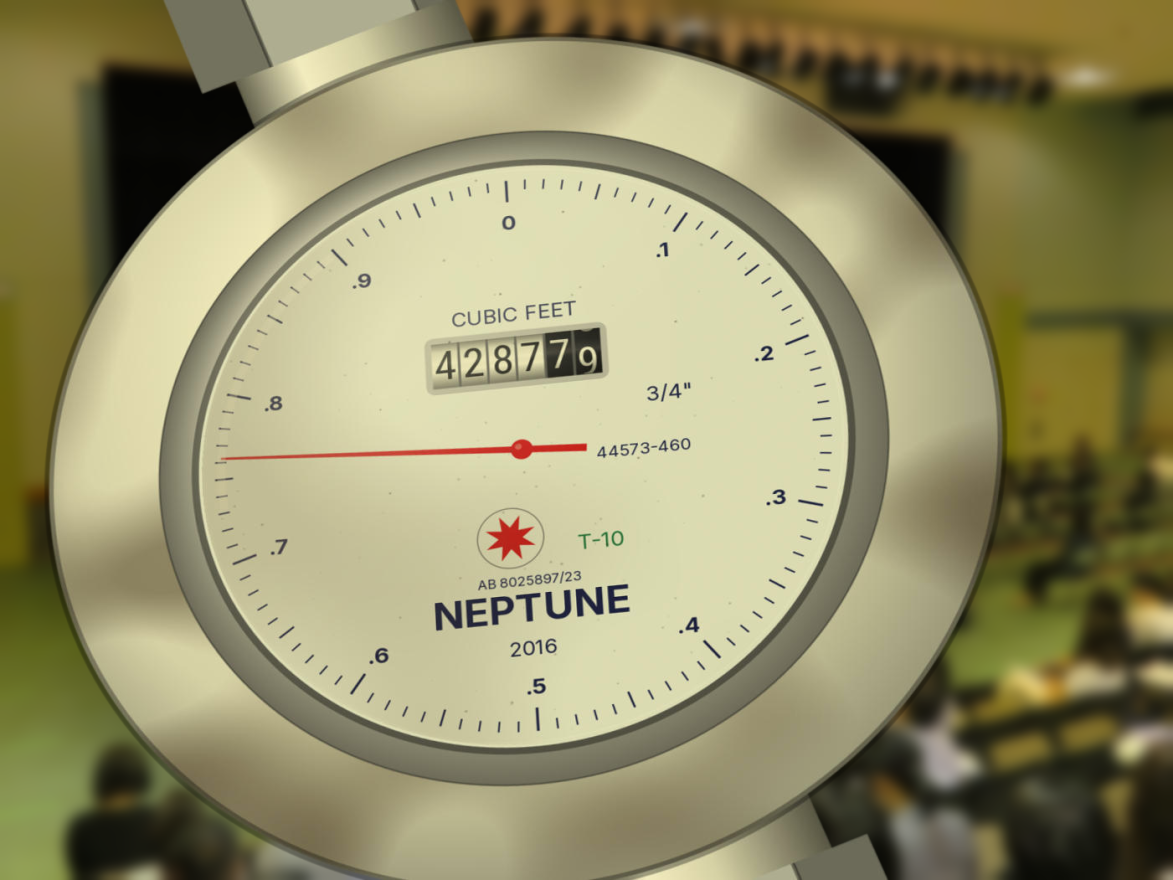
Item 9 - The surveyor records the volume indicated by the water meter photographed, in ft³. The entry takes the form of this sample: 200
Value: 428778.76
